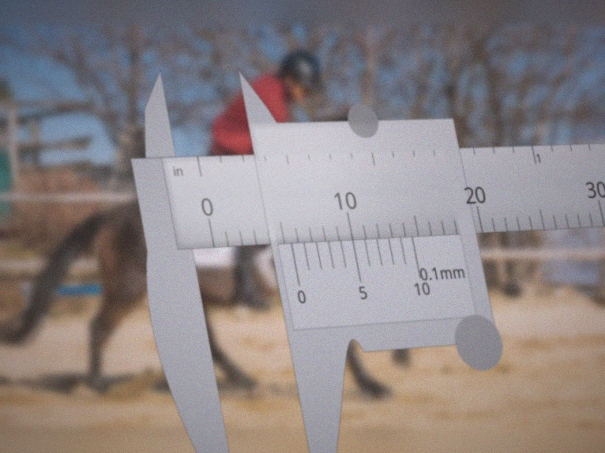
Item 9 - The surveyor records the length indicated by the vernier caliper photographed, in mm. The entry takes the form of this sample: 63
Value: 5.5
